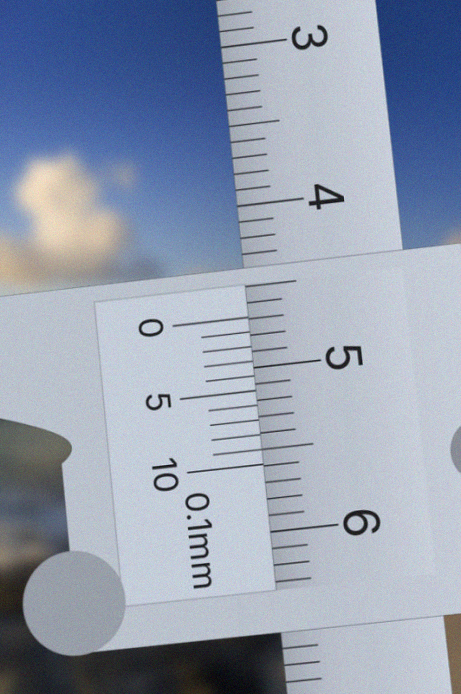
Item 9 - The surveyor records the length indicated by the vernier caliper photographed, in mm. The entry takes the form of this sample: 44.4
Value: 46.9
